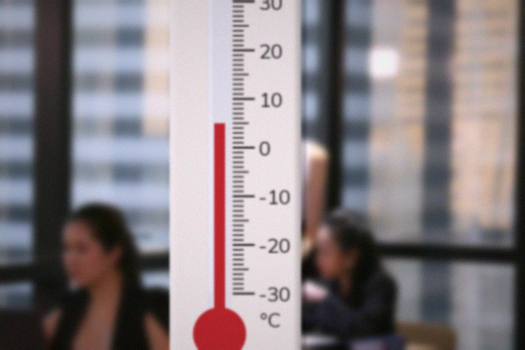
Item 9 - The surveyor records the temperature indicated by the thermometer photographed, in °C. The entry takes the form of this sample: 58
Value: 5
